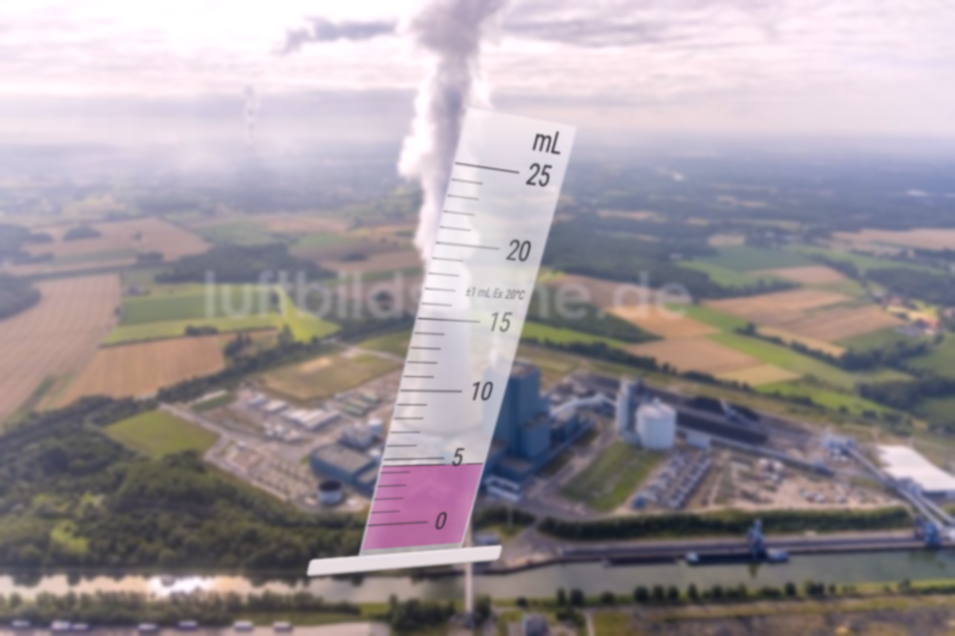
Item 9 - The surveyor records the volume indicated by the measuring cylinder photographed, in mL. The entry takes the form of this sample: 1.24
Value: 4.5
